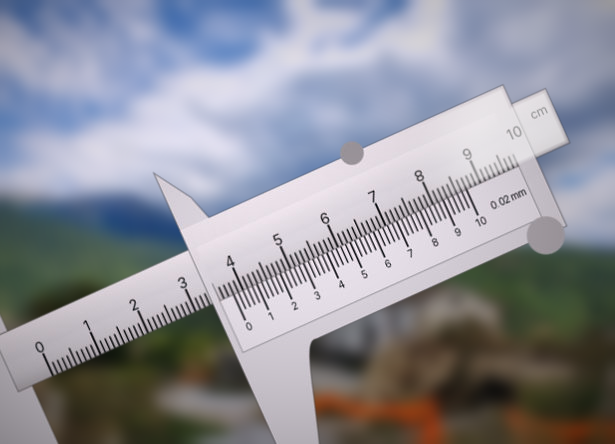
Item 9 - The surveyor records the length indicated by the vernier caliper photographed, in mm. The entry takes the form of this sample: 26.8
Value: 38.0
